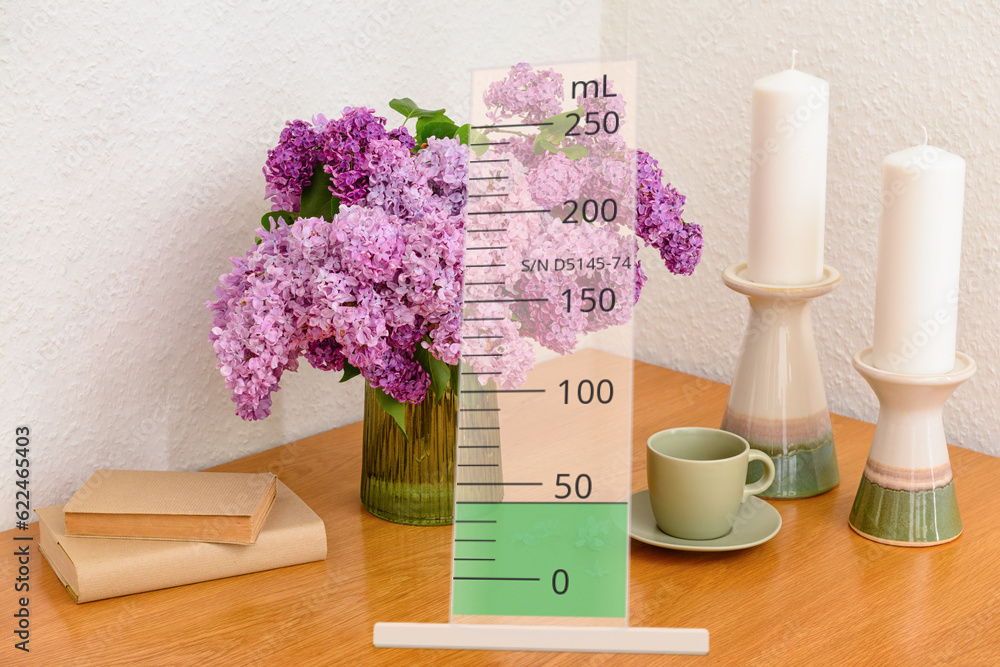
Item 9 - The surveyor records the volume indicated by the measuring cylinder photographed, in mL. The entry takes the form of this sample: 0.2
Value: 40
